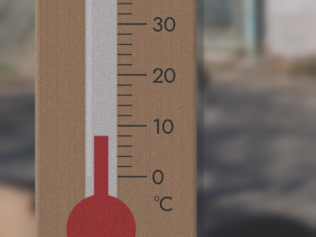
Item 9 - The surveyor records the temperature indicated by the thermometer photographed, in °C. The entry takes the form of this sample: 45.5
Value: 8
